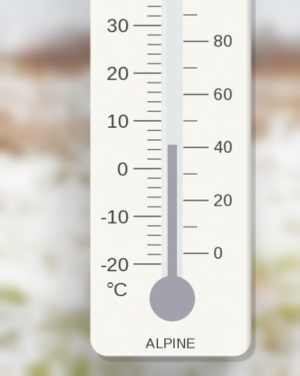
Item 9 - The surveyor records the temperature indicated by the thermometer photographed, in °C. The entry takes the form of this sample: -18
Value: 5
